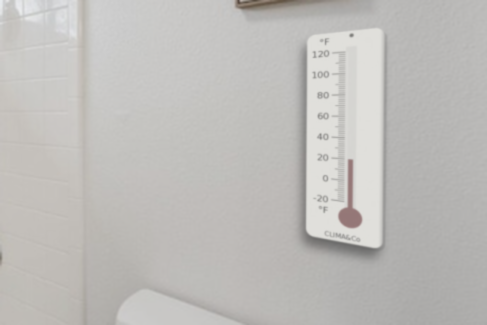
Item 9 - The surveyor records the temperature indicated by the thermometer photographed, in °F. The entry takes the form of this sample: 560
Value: 20
